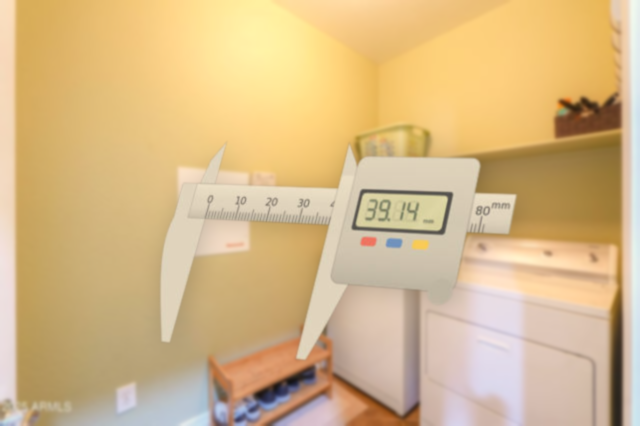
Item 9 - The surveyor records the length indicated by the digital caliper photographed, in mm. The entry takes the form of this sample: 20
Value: 39.14
